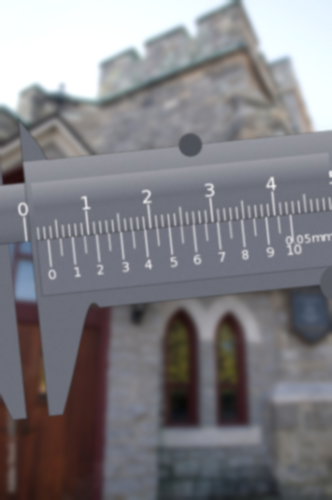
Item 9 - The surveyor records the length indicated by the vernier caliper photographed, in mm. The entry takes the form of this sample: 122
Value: 3.5
